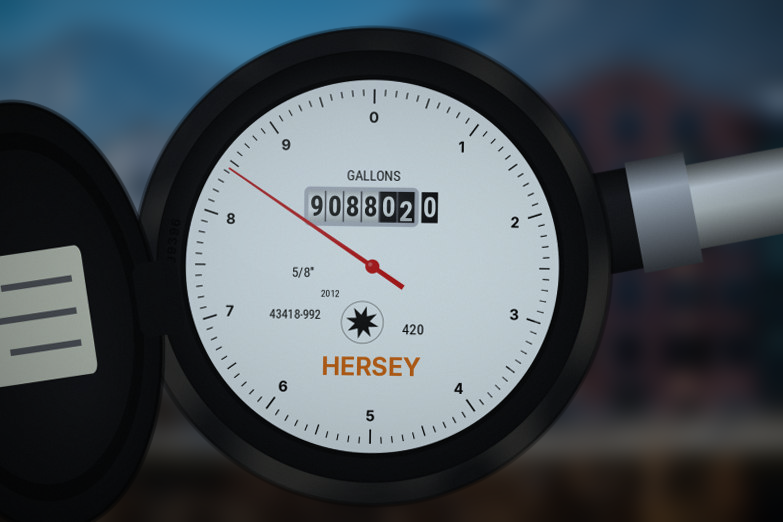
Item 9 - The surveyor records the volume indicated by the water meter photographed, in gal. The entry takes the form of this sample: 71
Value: 9088018.4
